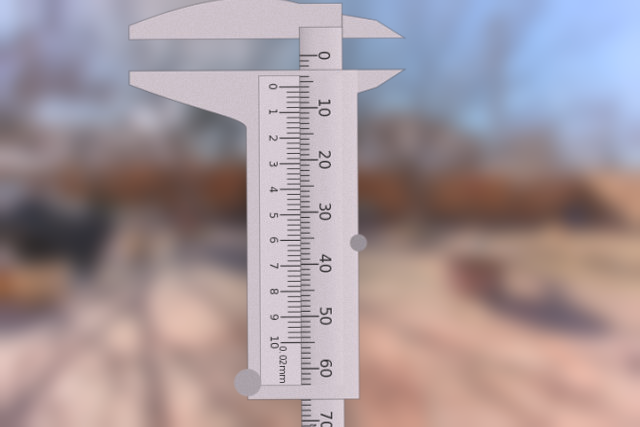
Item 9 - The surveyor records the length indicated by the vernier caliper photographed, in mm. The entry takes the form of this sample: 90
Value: 6.0
